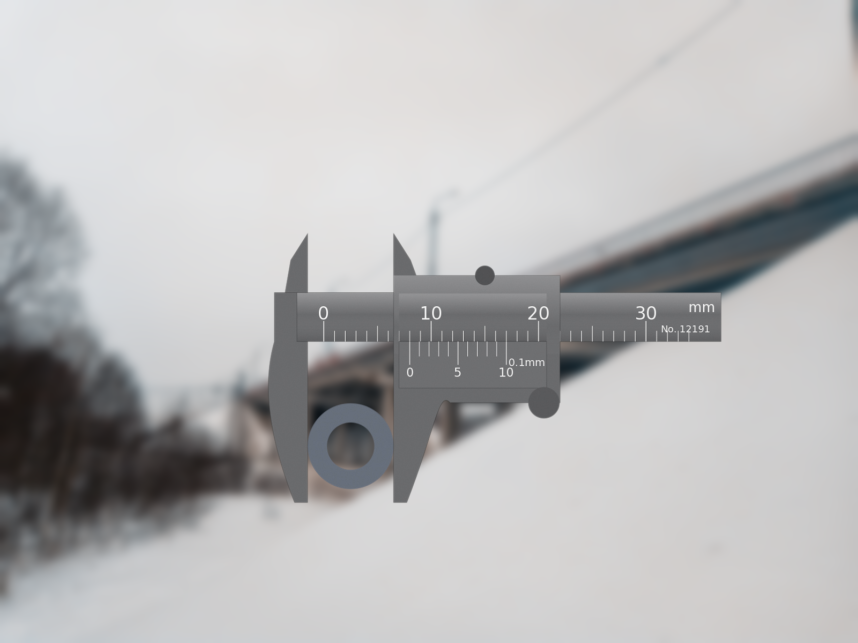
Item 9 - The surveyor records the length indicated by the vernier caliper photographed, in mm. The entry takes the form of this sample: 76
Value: 8.0
